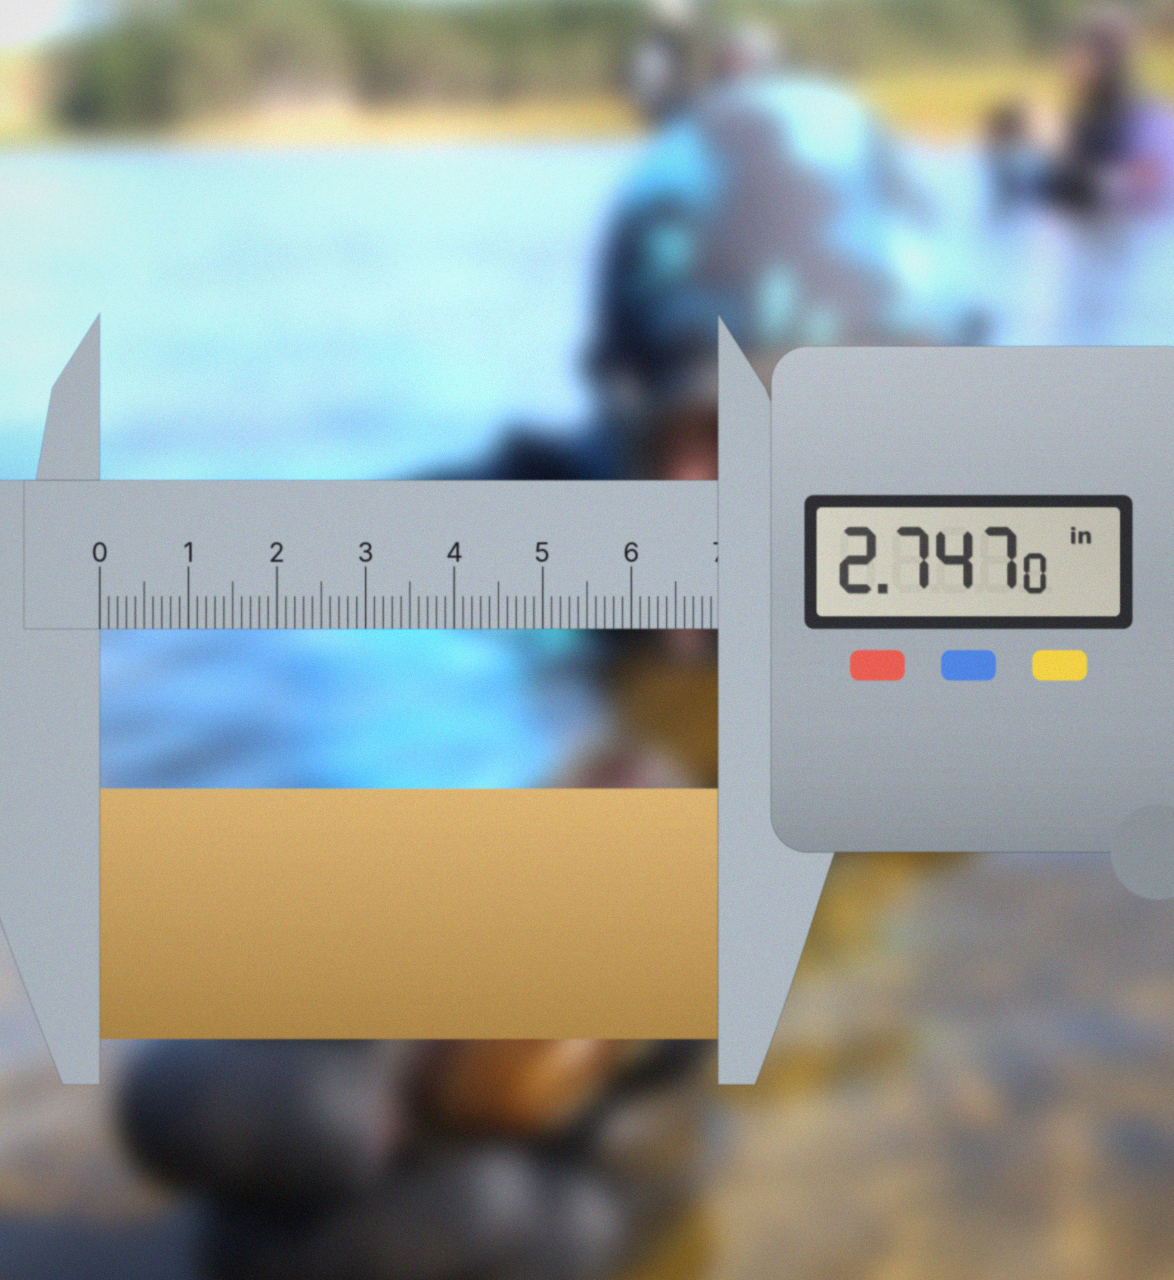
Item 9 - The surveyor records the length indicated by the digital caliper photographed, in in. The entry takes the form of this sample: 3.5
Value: 2.7470
